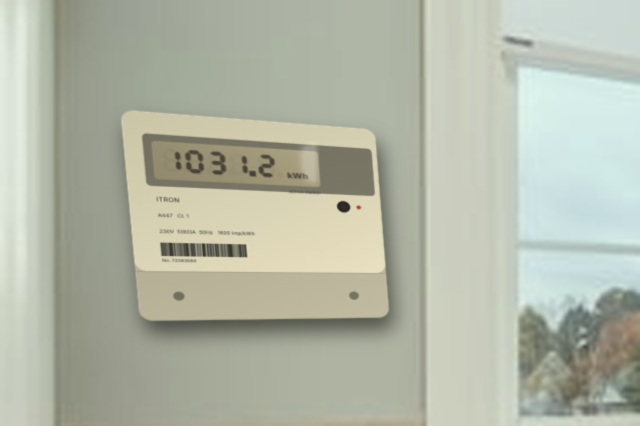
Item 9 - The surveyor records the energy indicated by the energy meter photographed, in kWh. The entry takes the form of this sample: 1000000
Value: 1031.2
